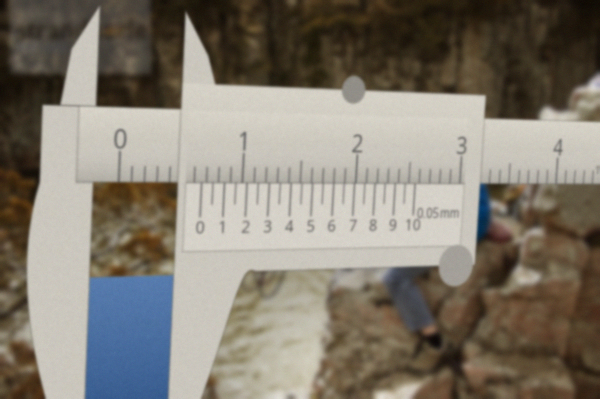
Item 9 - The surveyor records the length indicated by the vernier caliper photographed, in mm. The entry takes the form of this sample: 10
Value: 6.6
